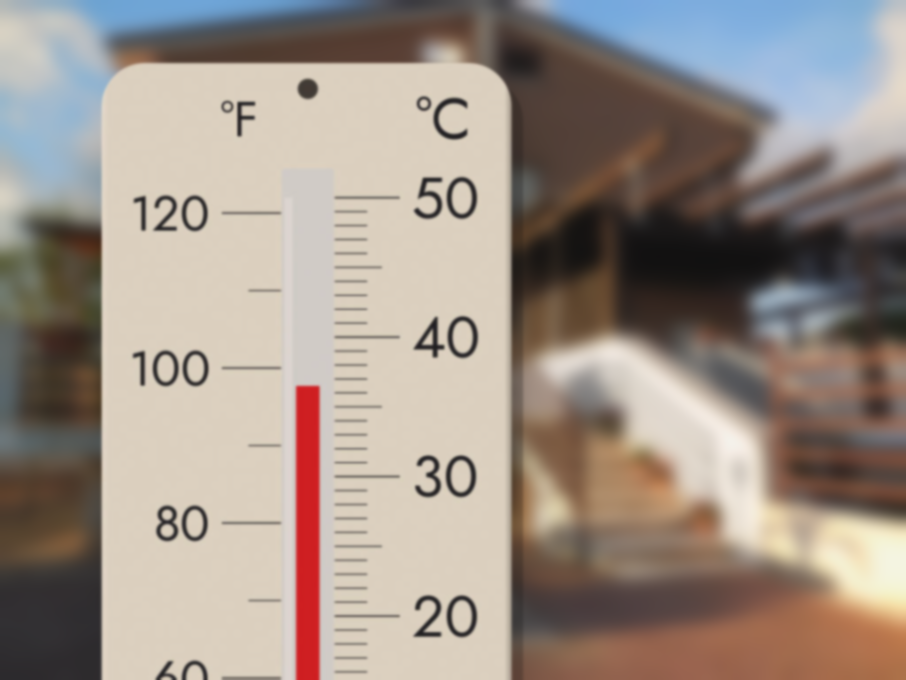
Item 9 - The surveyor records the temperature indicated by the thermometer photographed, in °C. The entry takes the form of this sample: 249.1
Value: 36.5
